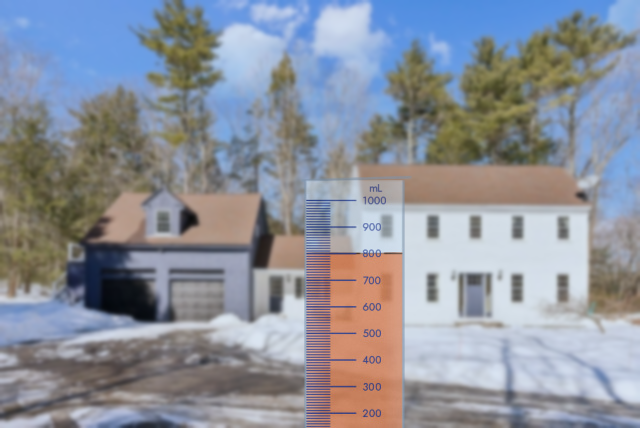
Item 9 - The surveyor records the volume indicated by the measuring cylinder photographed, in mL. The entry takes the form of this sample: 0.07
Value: 800
